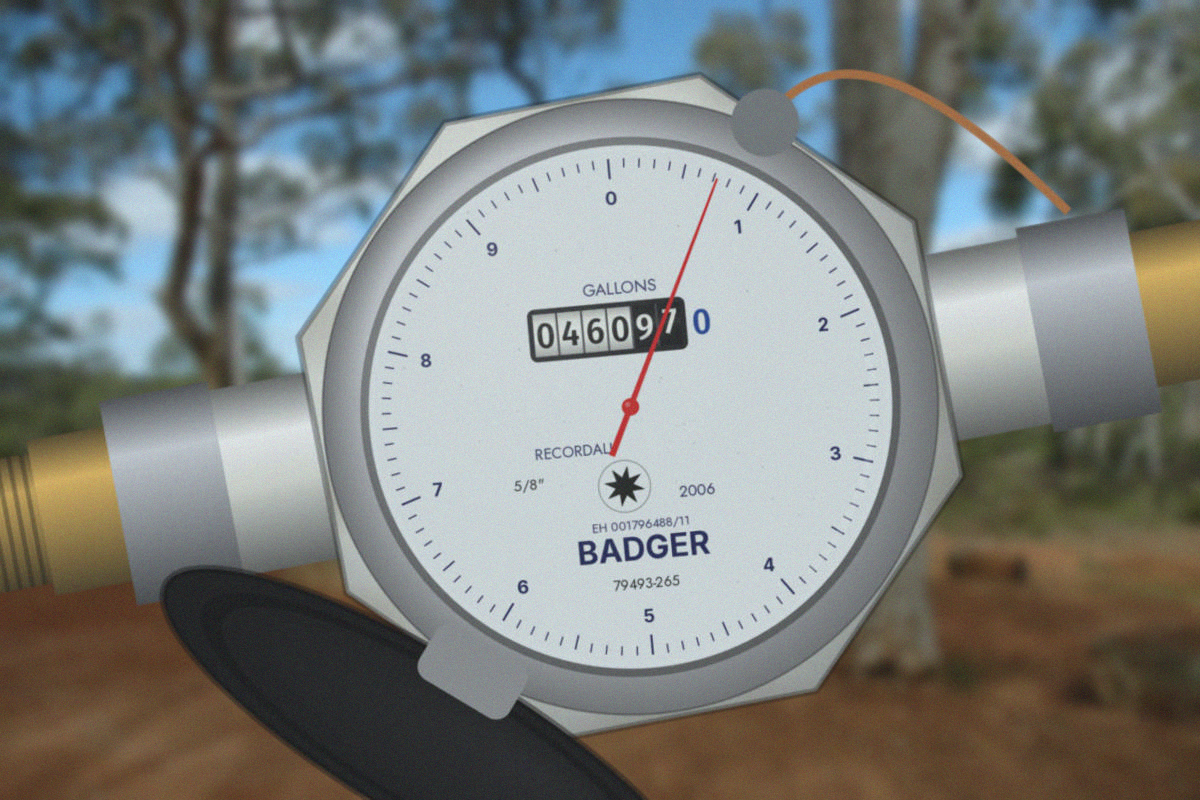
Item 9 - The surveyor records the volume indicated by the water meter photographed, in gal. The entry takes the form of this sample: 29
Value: 460970.7
